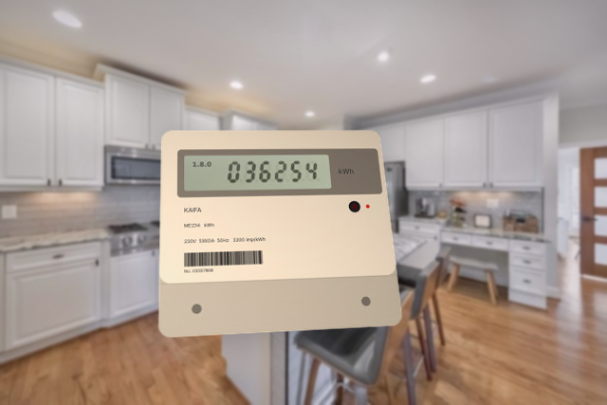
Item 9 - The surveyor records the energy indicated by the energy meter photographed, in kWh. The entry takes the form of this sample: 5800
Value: 36254
